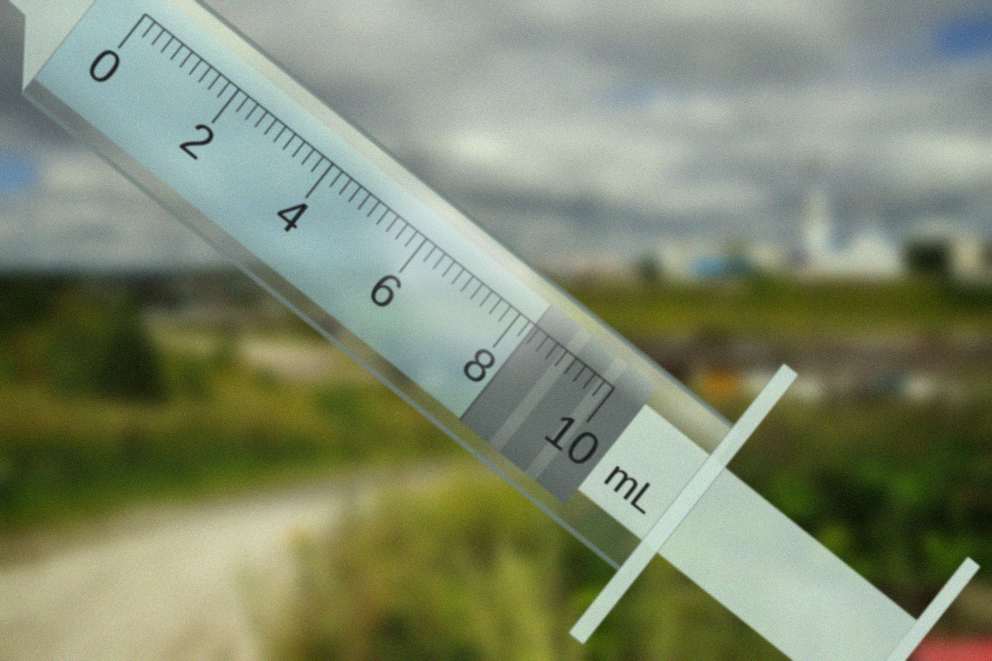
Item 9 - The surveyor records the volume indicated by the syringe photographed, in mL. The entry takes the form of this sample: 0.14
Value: 8.3
